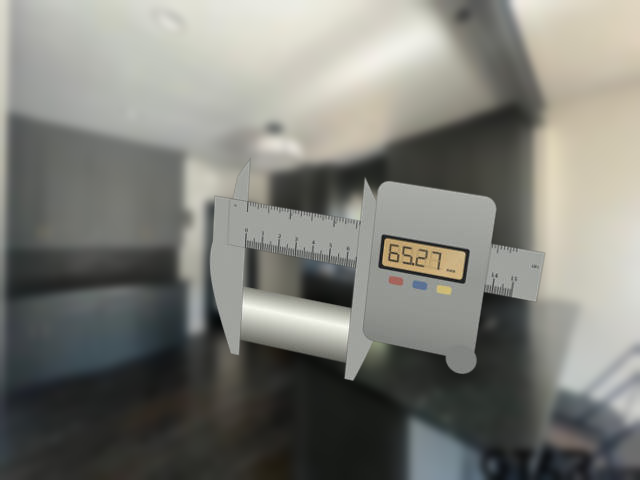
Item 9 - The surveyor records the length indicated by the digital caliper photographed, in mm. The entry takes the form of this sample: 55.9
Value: 65.27
